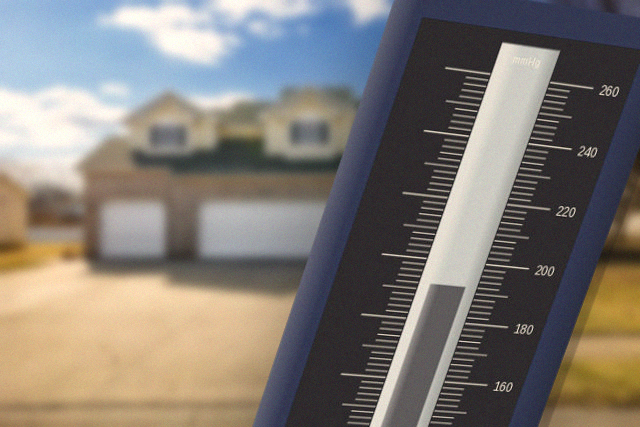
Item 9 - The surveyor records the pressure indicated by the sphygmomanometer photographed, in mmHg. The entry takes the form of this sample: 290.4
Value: 192
